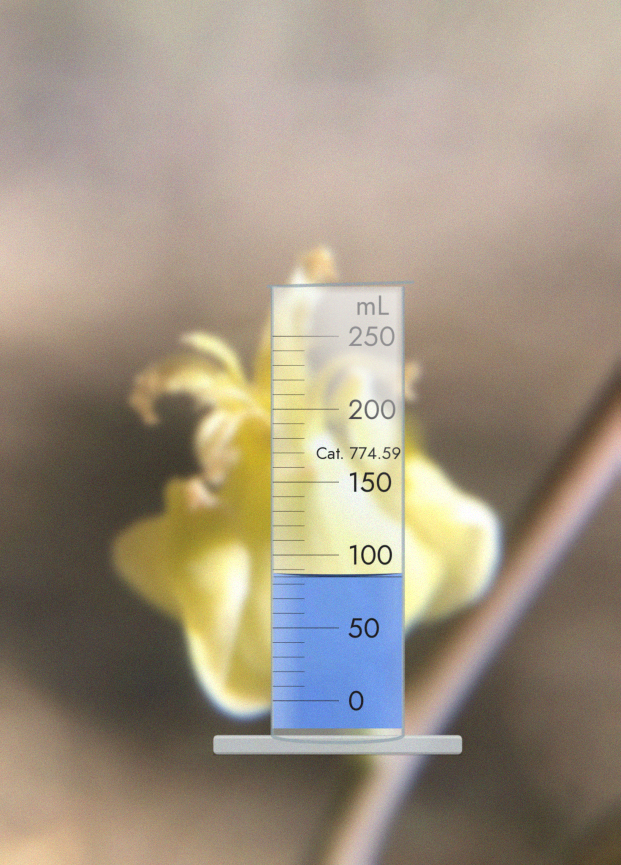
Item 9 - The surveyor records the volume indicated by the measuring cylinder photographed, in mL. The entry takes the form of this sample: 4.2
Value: 85
